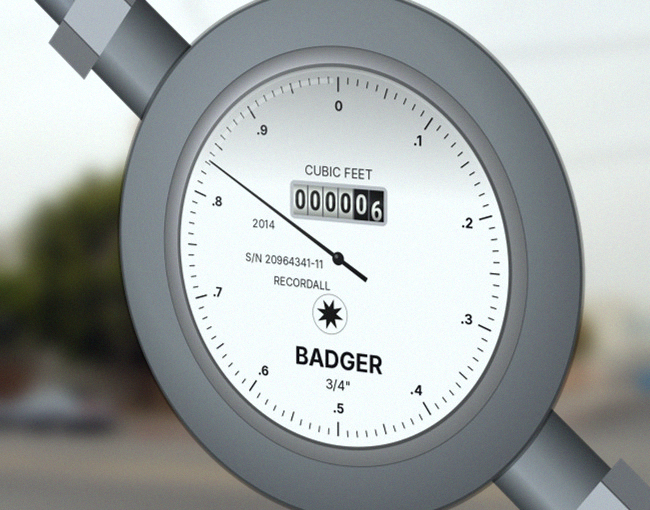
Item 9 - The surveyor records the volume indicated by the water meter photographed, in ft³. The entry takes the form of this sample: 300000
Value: 5.83
